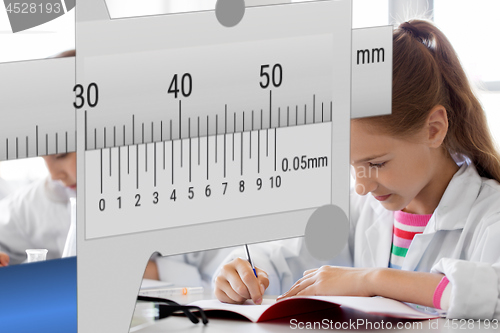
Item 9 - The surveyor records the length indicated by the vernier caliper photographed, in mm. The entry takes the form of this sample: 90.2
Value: 31.6
